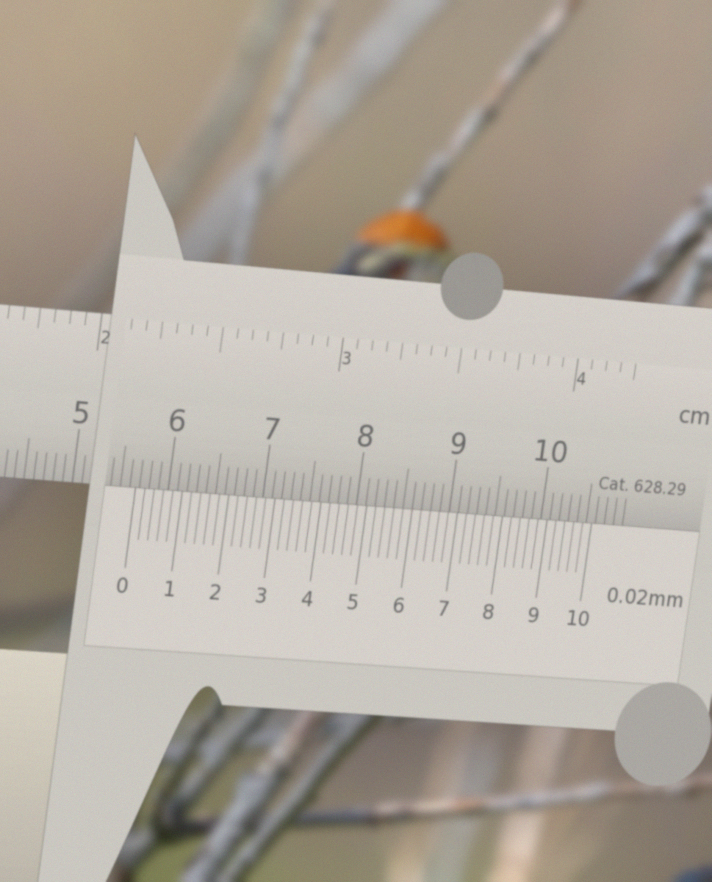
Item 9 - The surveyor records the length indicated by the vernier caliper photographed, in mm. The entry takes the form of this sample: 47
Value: 56.6
